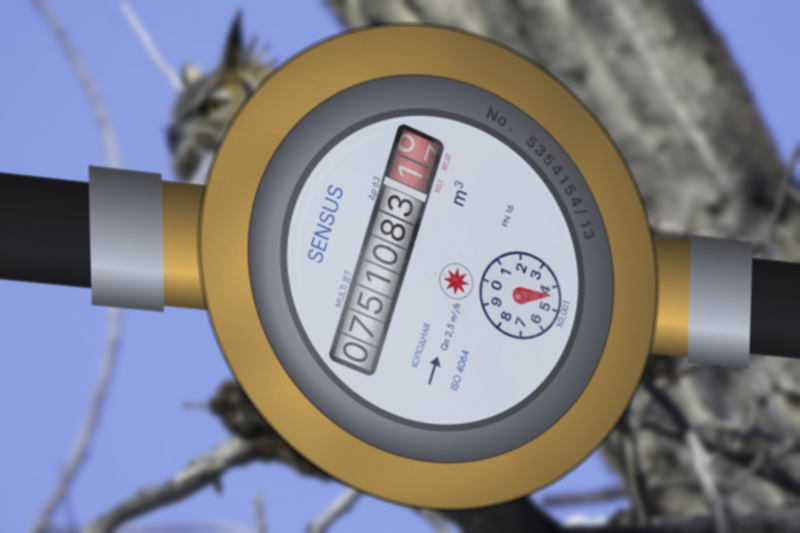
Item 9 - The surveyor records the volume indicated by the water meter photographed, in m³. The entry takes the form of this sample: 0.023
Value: 751083.164
